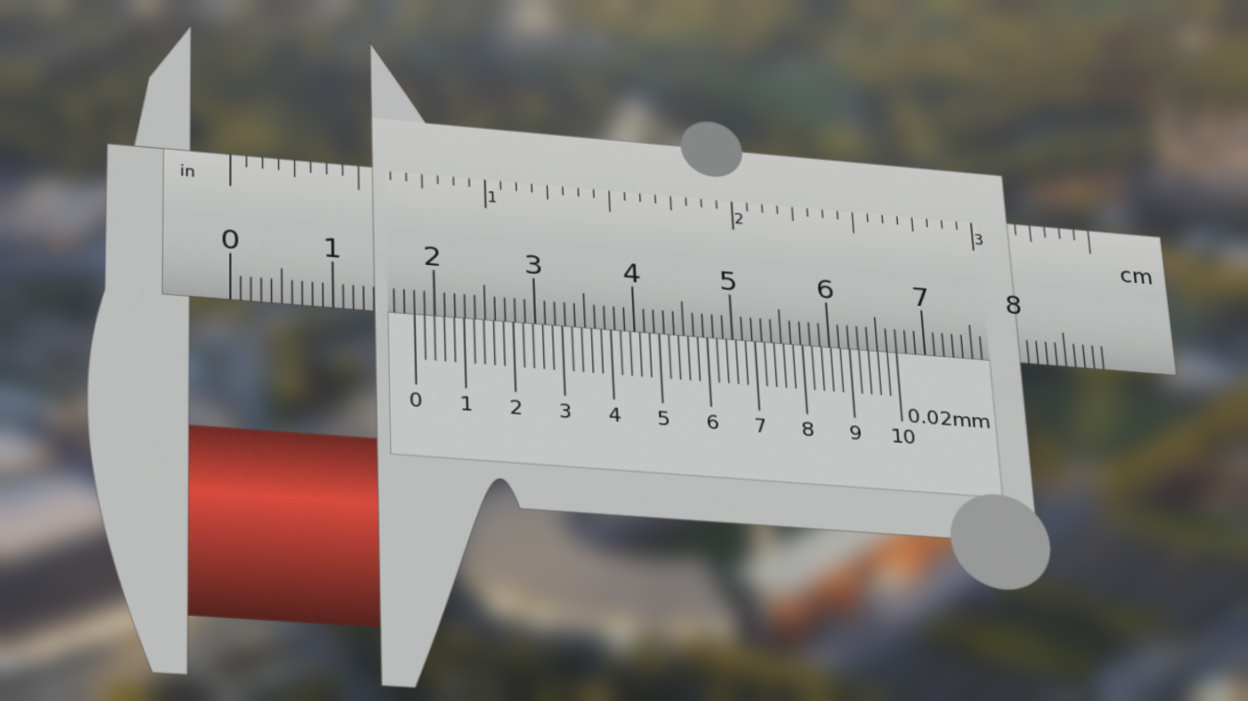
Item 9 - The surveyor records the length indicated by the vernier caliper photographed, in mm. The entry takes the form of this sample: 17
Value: 18.0
